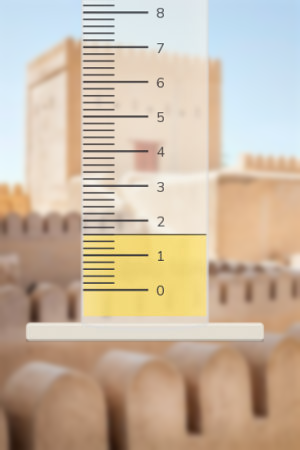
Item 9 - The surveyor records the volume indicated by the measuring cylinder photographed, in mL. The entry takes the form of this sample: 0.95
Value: 1.6
